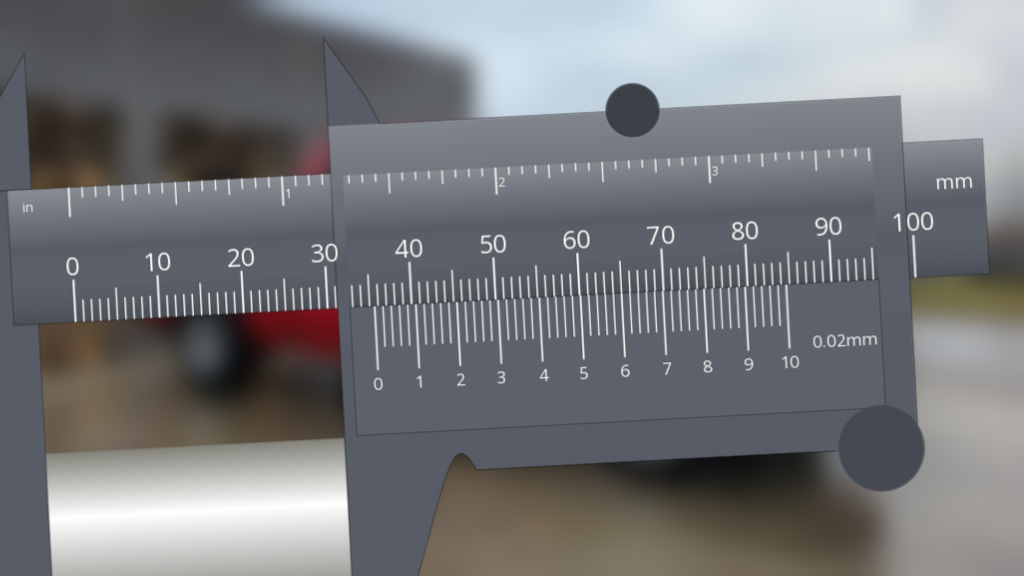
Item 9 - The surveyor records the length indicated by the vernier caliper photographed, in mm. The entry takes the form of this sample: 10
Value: 35.6
